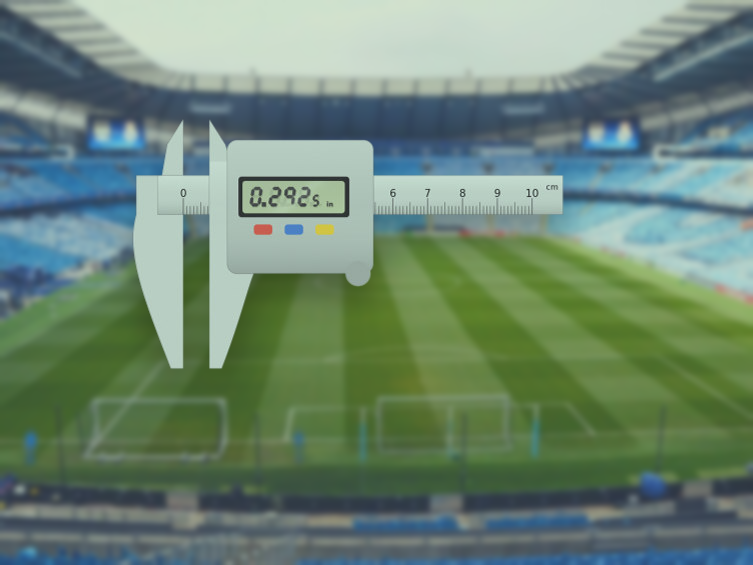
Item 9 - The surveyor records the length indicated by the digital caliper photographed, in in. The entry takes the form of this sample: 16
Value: 0.2925
